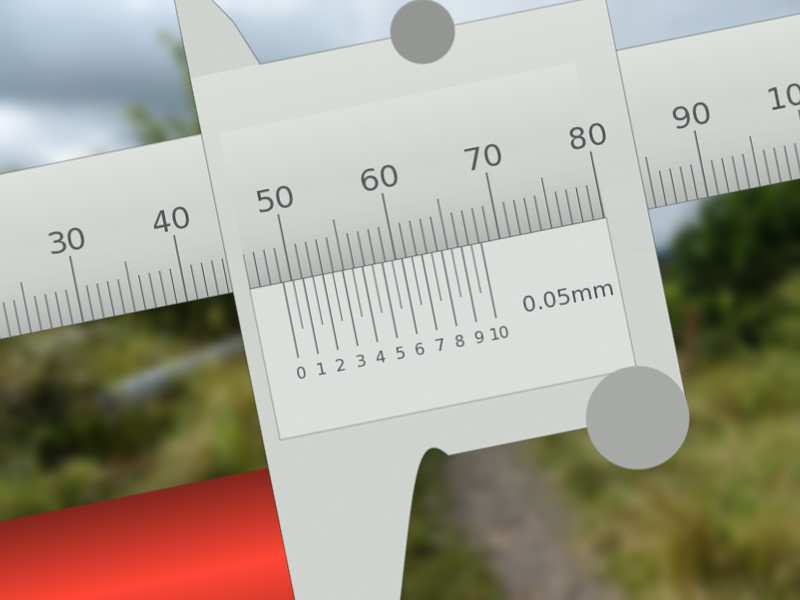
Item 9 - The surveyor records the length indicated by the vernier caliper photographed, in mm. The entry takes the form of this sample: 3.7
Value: 49.2
